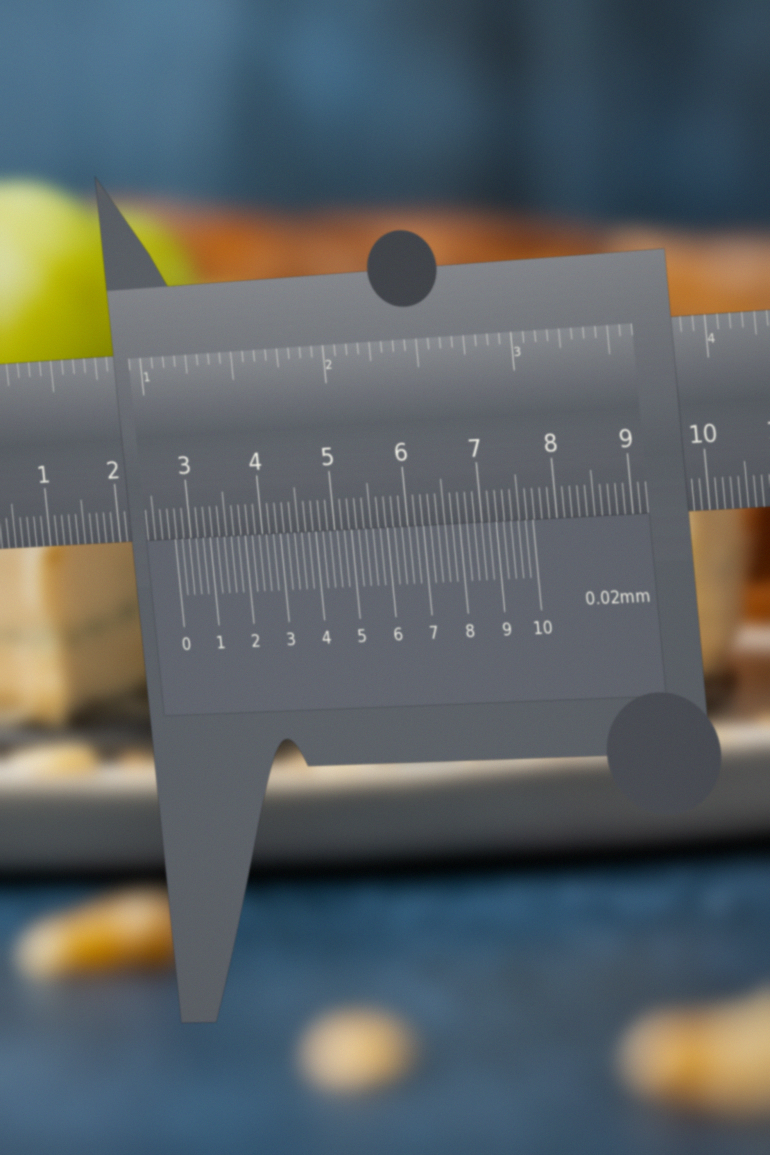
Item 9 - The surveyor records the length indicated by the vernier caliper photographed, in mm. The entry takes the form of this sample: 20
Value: 27.8
